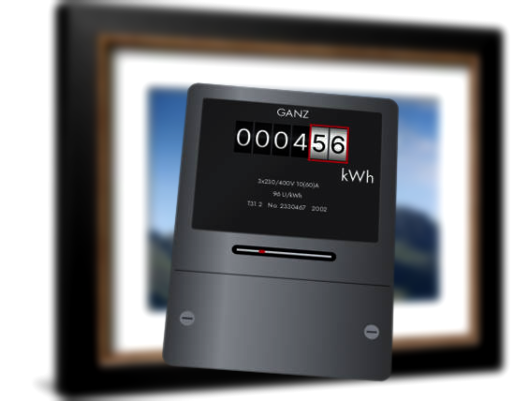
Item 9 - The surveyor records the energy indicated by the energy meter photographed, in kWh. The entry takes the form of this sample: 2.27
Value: 4.56
